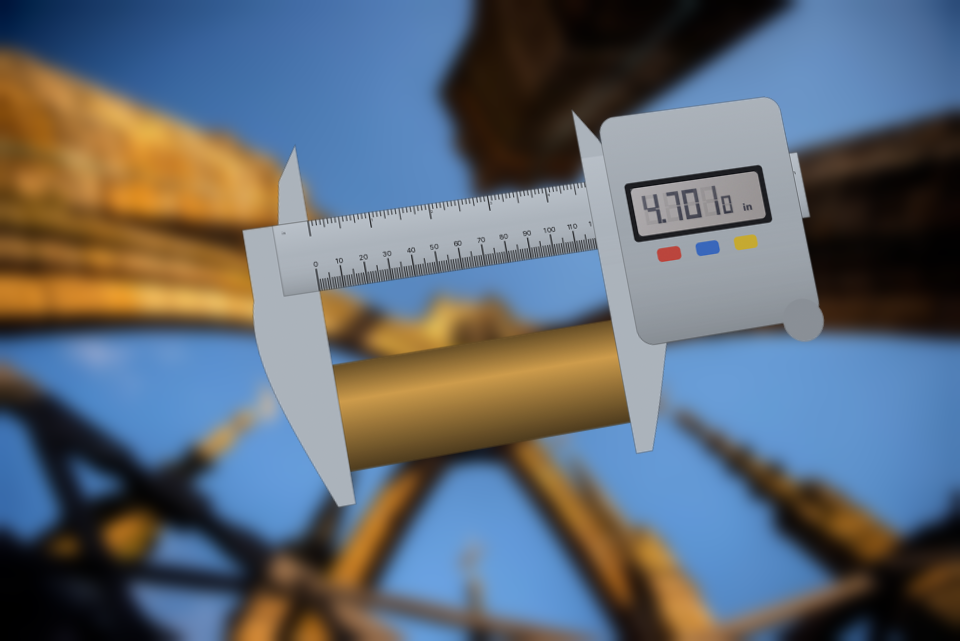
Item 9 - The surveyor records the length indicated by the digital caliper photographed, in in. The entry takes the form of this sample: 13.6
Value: 4.7010
